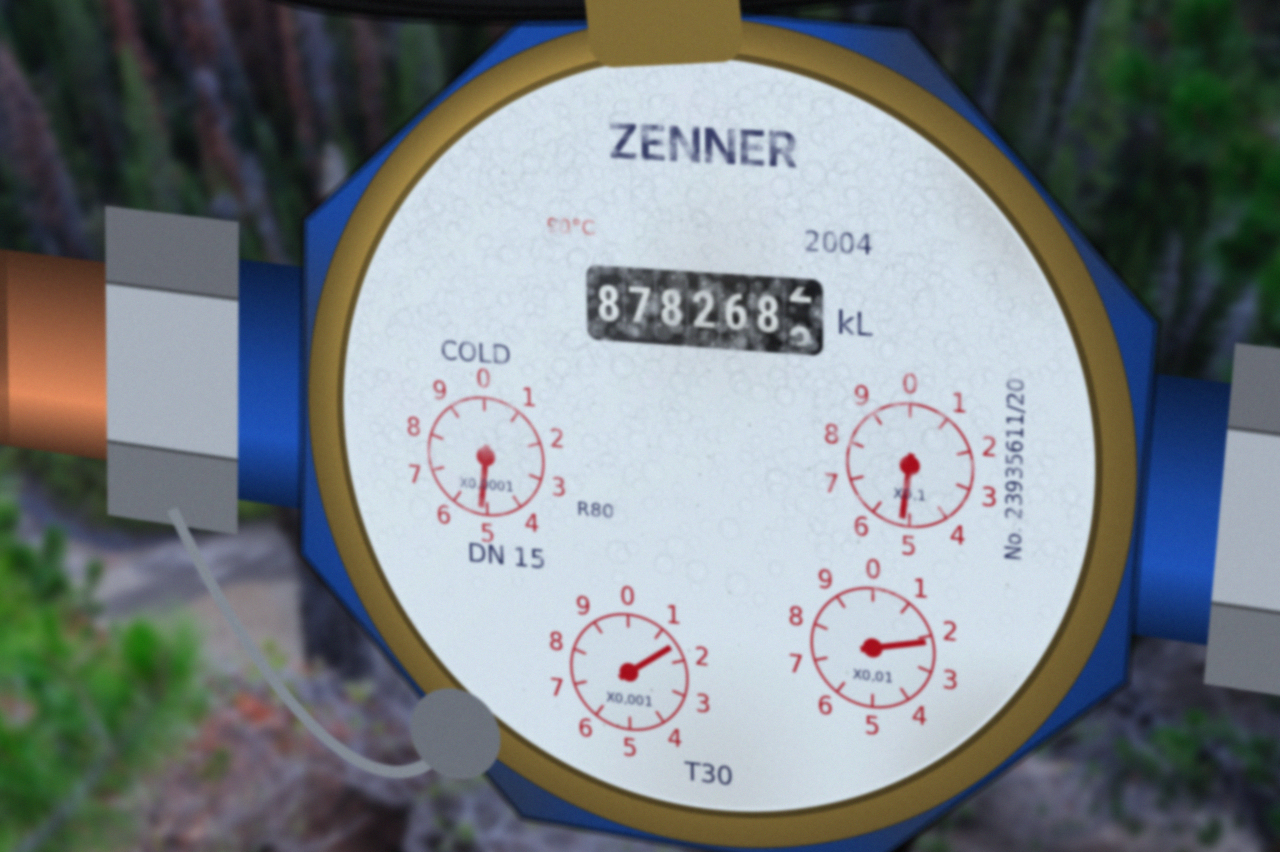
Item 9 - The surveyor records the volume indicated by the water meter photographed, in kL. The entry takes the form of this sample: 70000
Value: 8782682.5215
